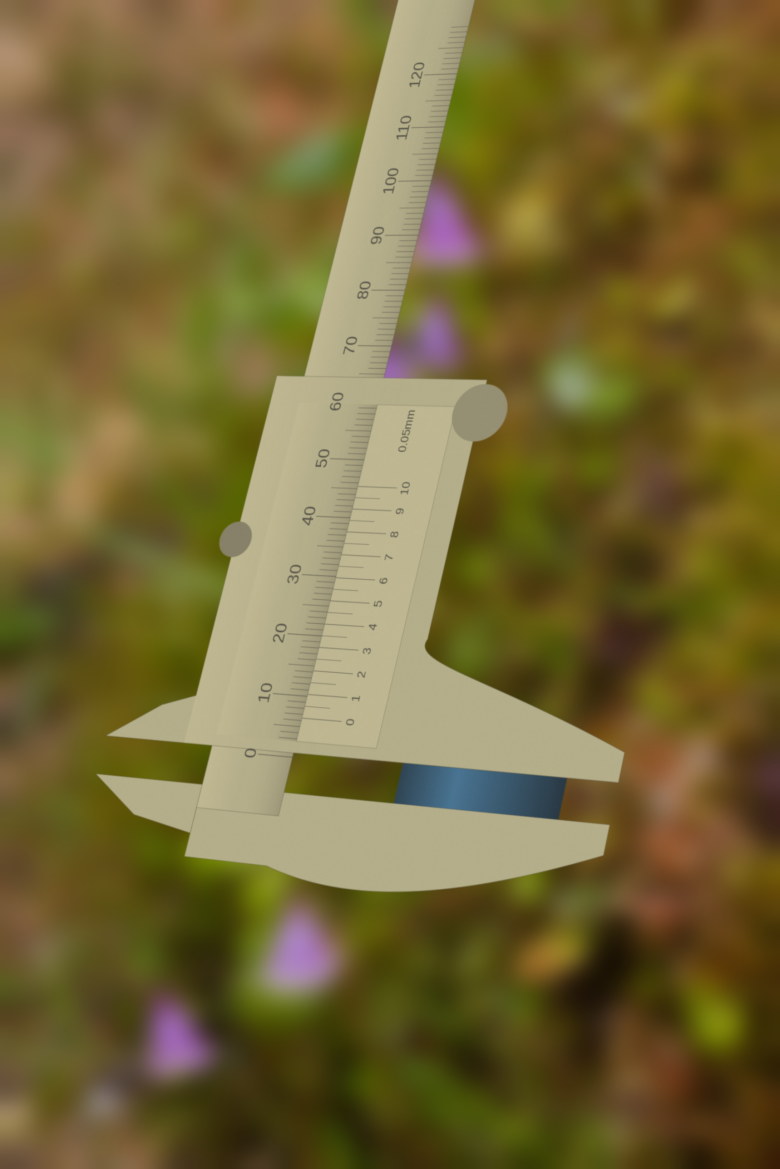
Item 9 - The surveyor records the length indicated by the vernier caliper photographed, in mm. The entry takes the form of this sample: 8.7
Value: 6.4
